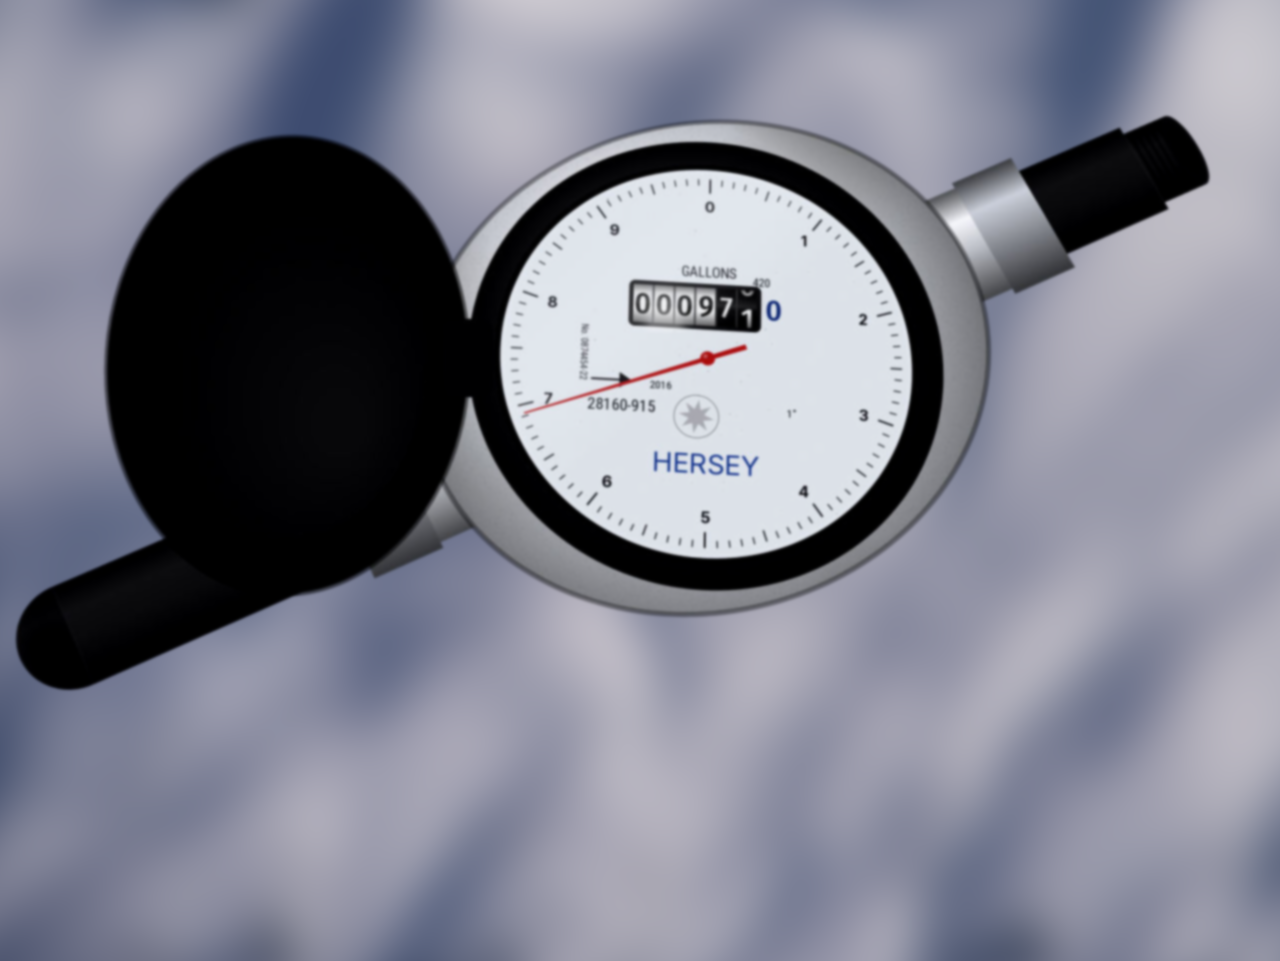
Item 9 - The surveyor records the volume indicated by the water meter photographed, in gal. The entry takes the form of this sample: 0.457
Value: 9706.9
